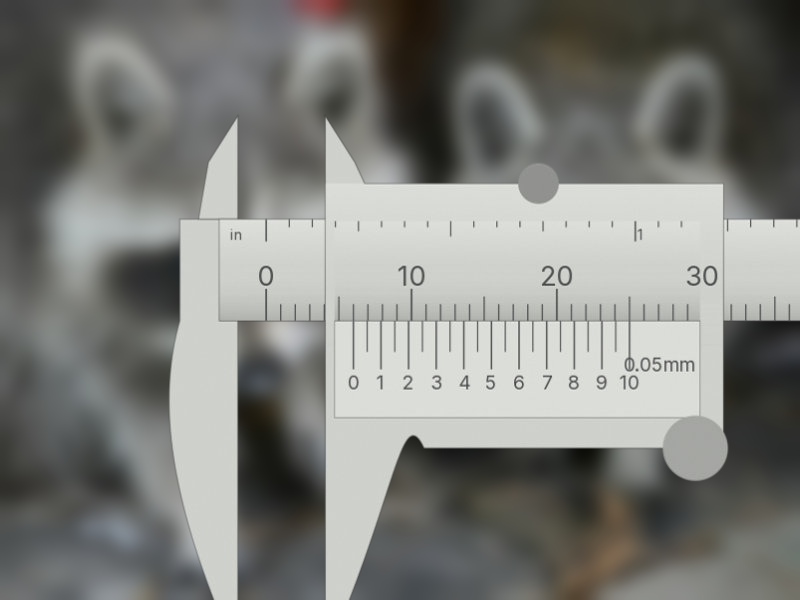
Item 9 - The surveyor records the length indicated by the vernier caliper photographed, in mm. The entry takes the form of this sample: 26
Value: 6.0
